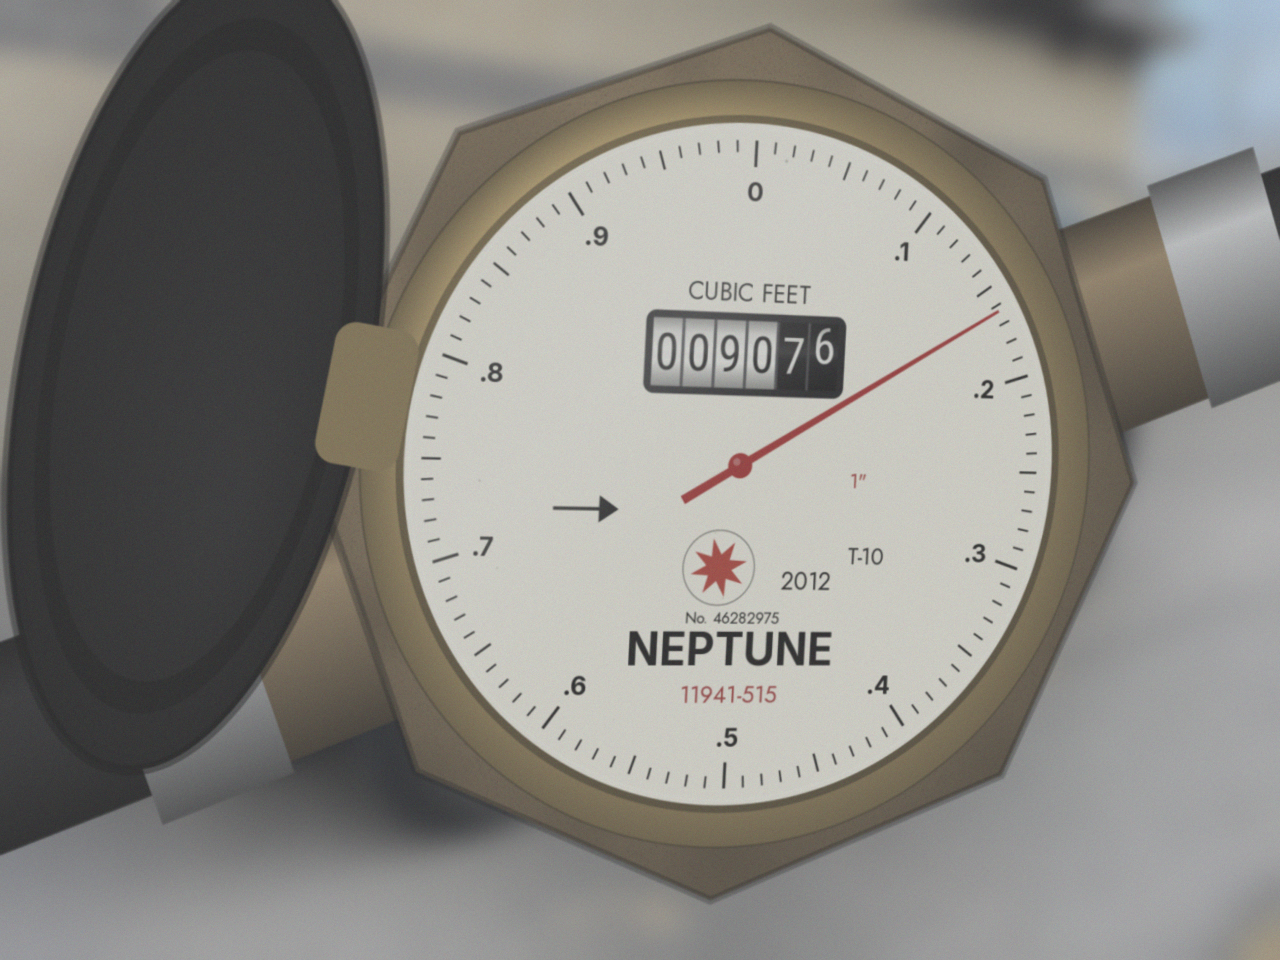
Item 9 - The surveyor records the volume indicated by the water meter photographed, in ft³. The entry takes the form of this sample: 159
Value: 9076.16
